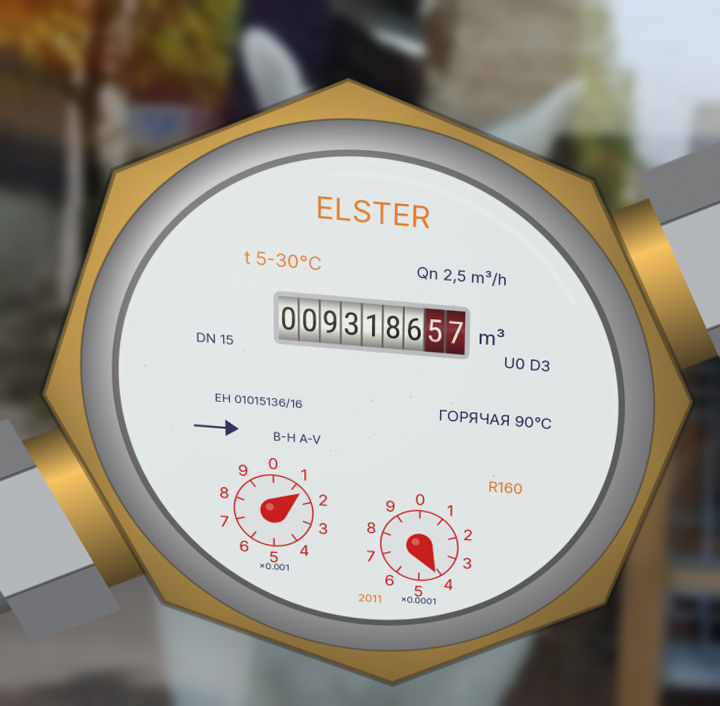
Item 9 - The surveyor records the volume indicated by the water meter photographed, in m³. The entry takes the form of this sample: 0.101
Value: 93186.5714
